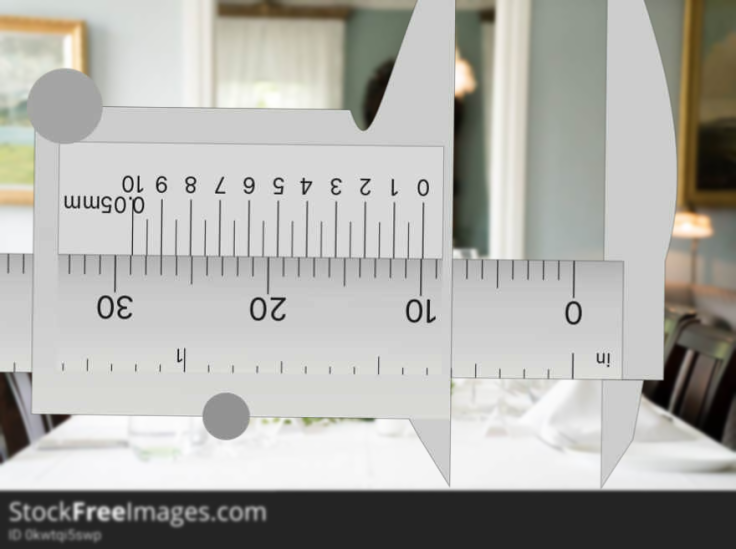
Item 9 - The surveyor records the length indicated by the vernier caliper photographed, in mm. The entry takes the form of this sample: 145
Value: 9.9
